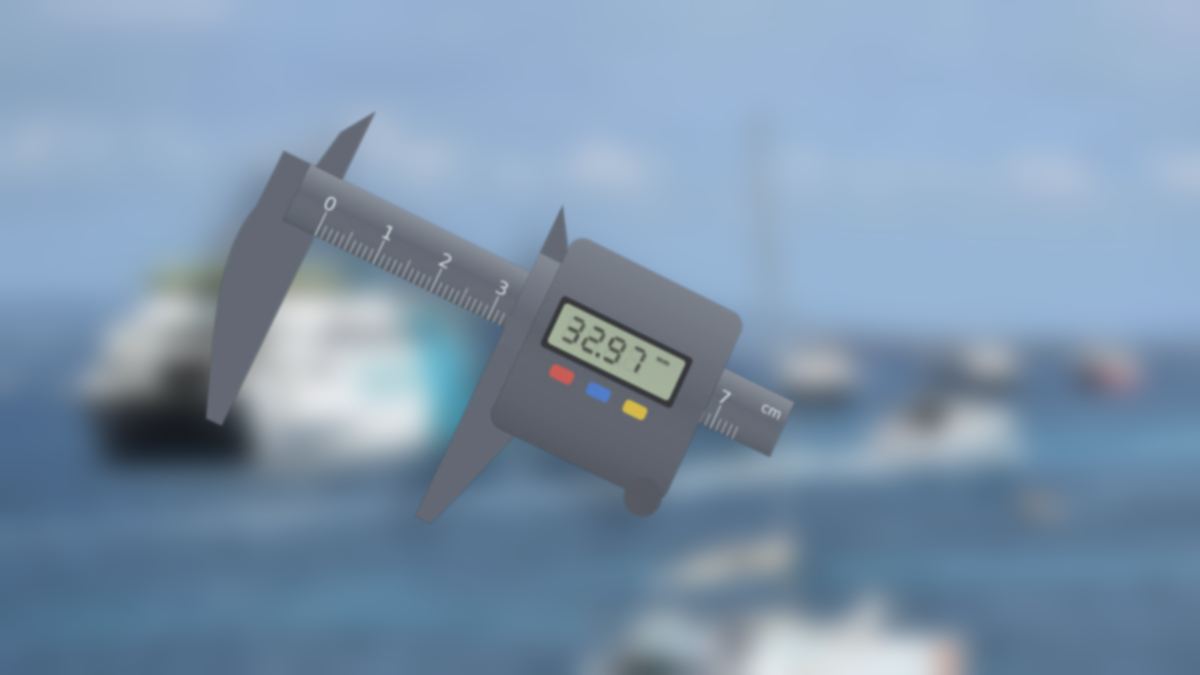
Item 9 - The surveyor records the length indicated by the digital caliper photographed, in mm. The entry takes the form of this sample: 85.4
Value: 32.97
